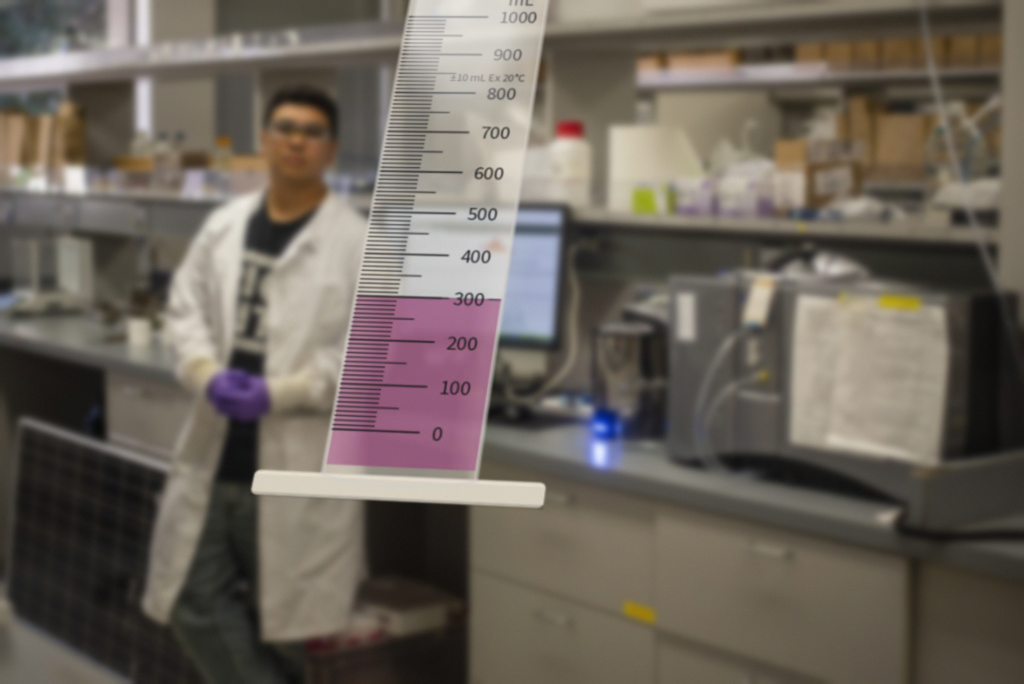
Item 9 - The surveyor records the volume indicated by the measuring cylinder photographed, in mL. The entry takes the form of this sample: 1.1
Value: 300
